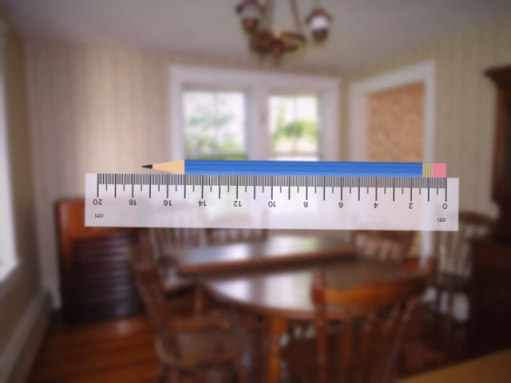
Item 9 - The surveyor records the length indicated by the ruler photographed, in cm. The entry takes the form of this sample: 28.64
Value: 17.5
